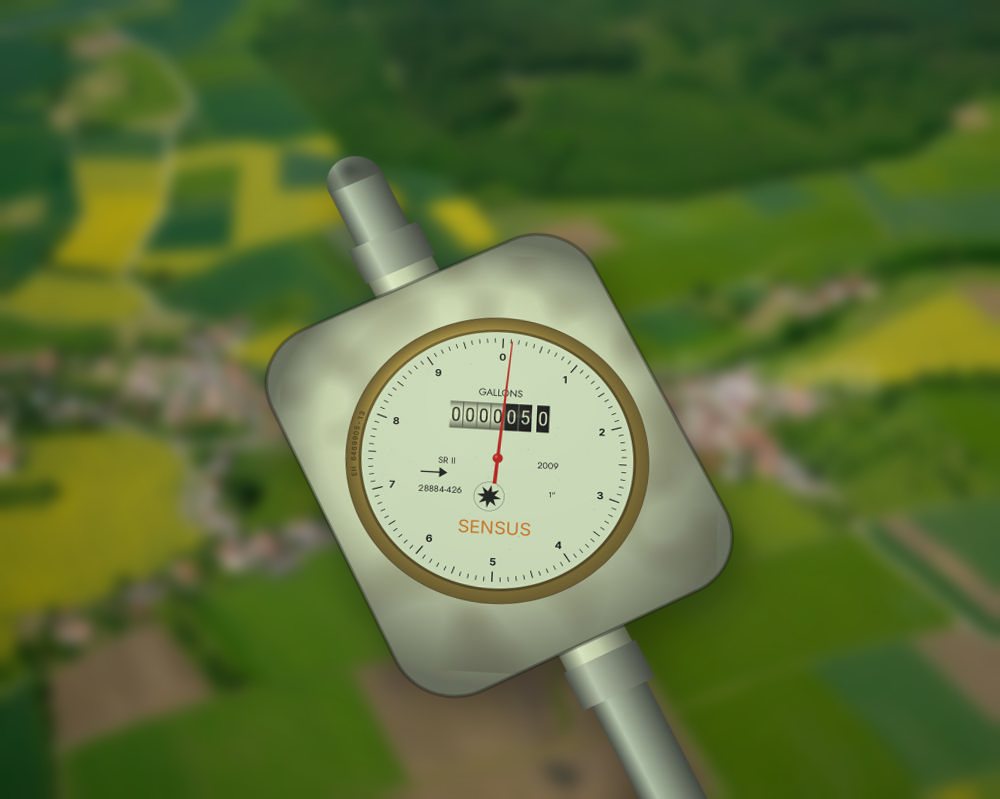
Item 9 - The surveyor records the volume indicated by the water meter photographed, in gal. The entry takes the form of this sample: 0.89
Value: 50.1
